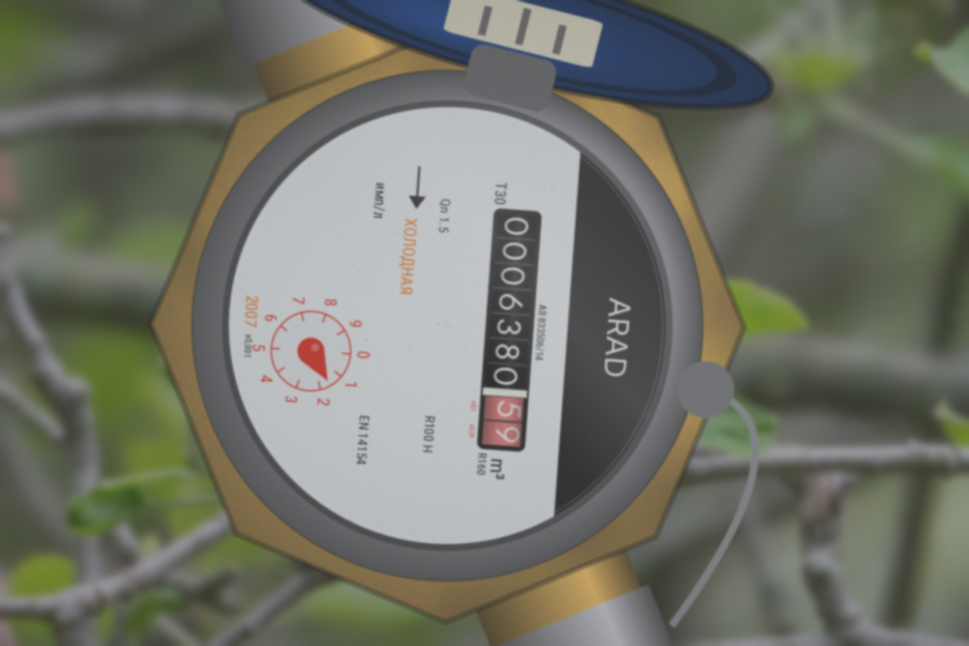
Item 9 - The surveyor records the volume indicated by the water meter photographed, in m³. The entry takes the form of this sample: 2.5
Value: 6380.591
